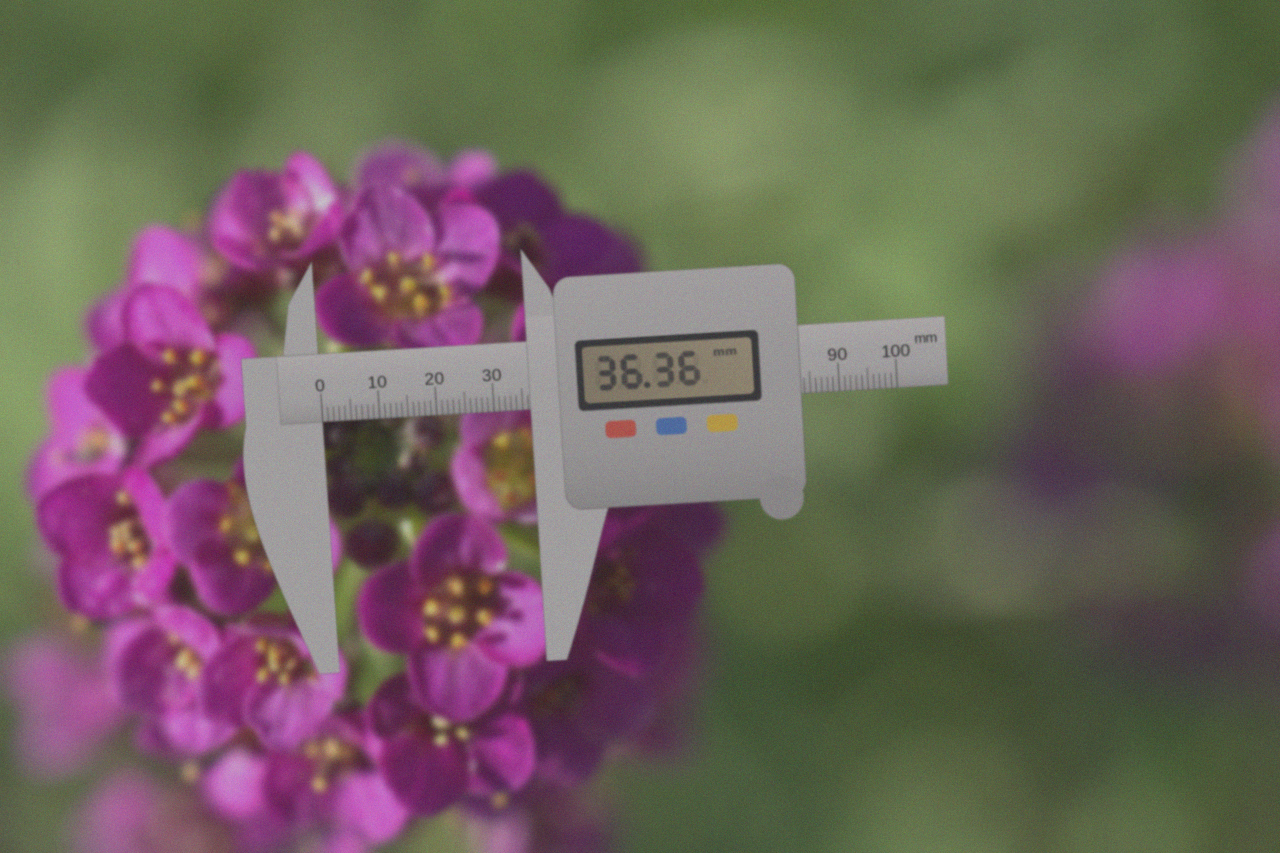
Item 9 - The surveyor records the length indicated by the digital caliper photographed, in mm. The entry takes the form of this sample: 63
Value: 36.36
